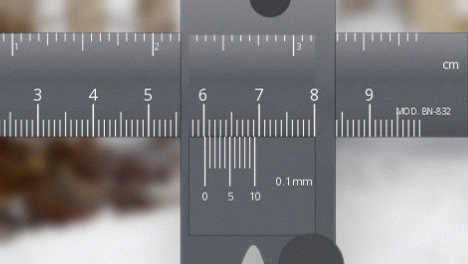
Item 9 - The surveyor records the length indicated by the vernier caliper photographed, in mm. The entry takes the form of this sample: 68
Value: 60.2
